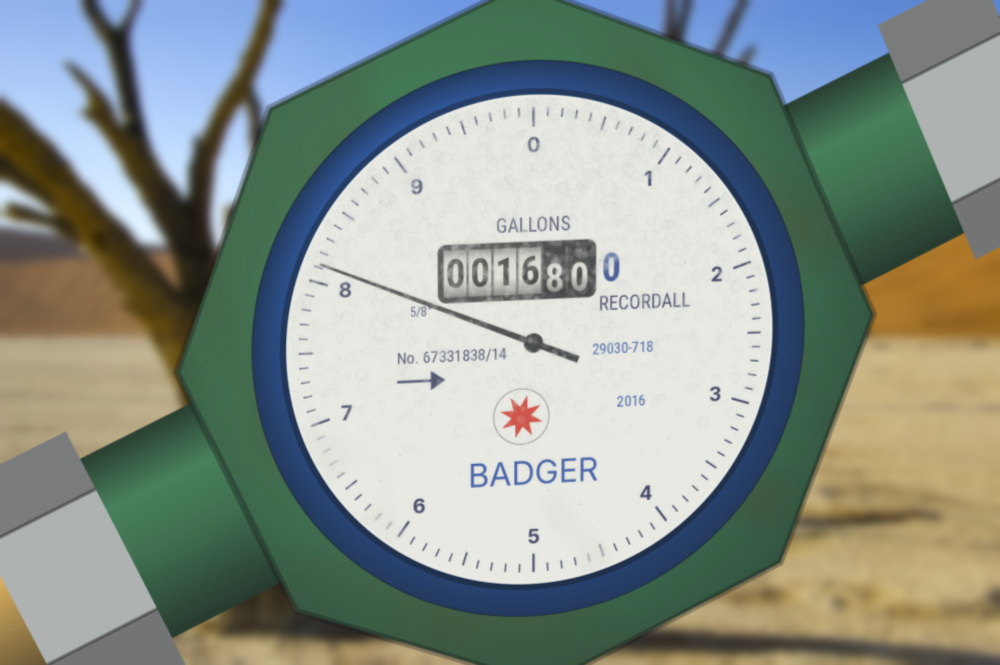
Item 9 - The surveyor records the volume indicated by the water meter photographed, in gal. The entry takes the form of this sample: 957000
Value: 16798.1
